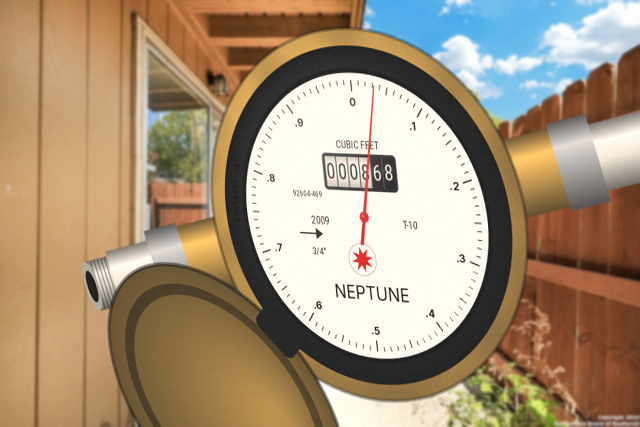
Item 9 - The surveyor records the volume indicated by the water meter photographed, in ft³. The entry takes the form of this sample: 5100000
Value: 868.03
